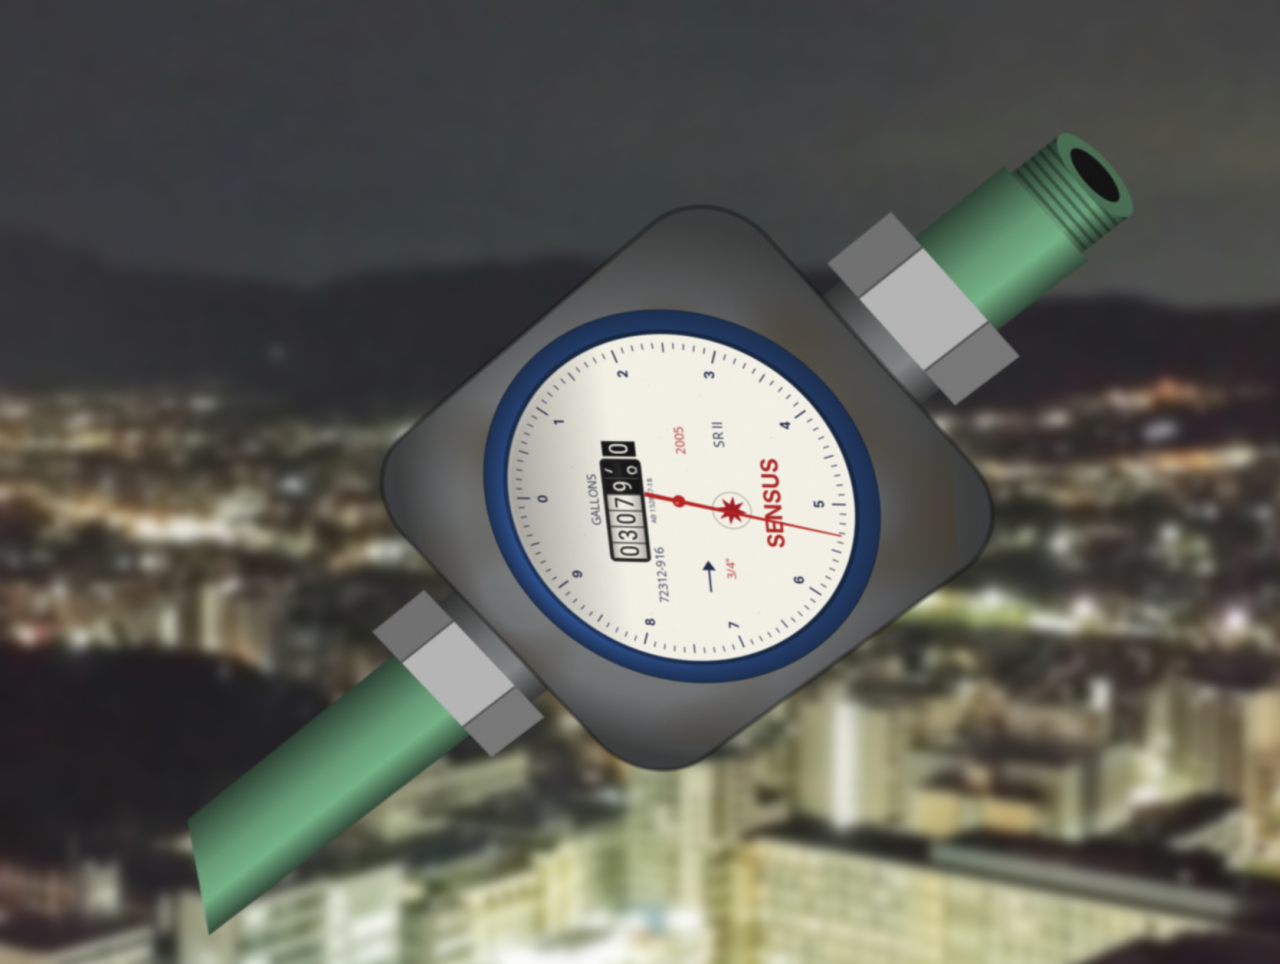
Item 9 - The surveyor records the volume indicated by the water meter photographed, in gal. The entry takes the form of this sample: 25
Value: 307975.3
